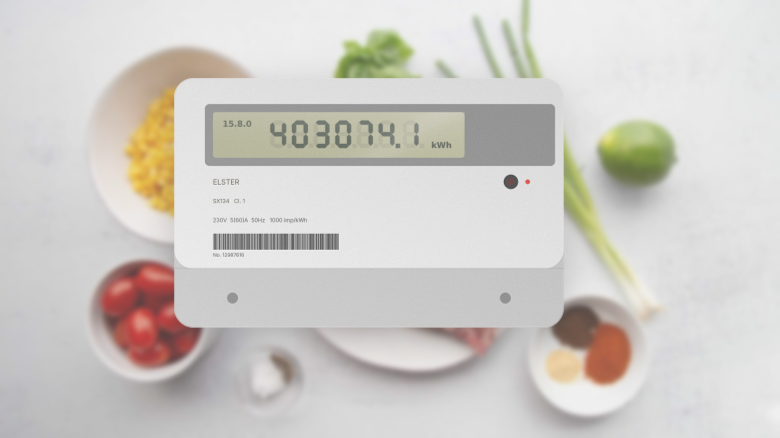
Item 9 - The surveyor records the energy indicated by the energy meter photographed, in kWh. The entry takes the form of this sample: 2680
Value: 403074.1
